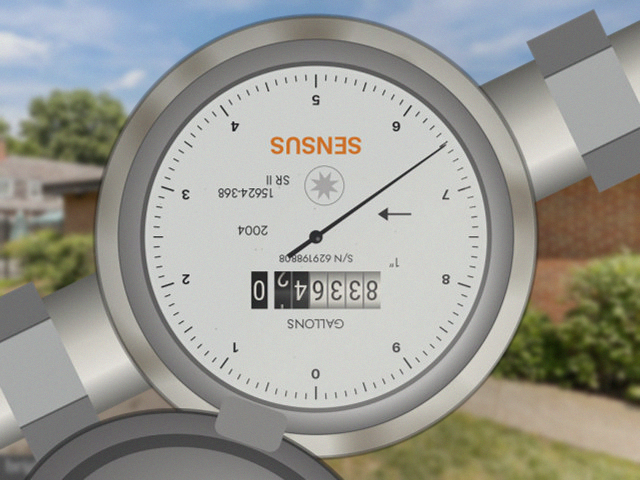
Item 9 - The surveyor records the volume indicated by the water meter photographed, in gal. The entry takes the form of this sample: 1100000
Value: 8336416.5
